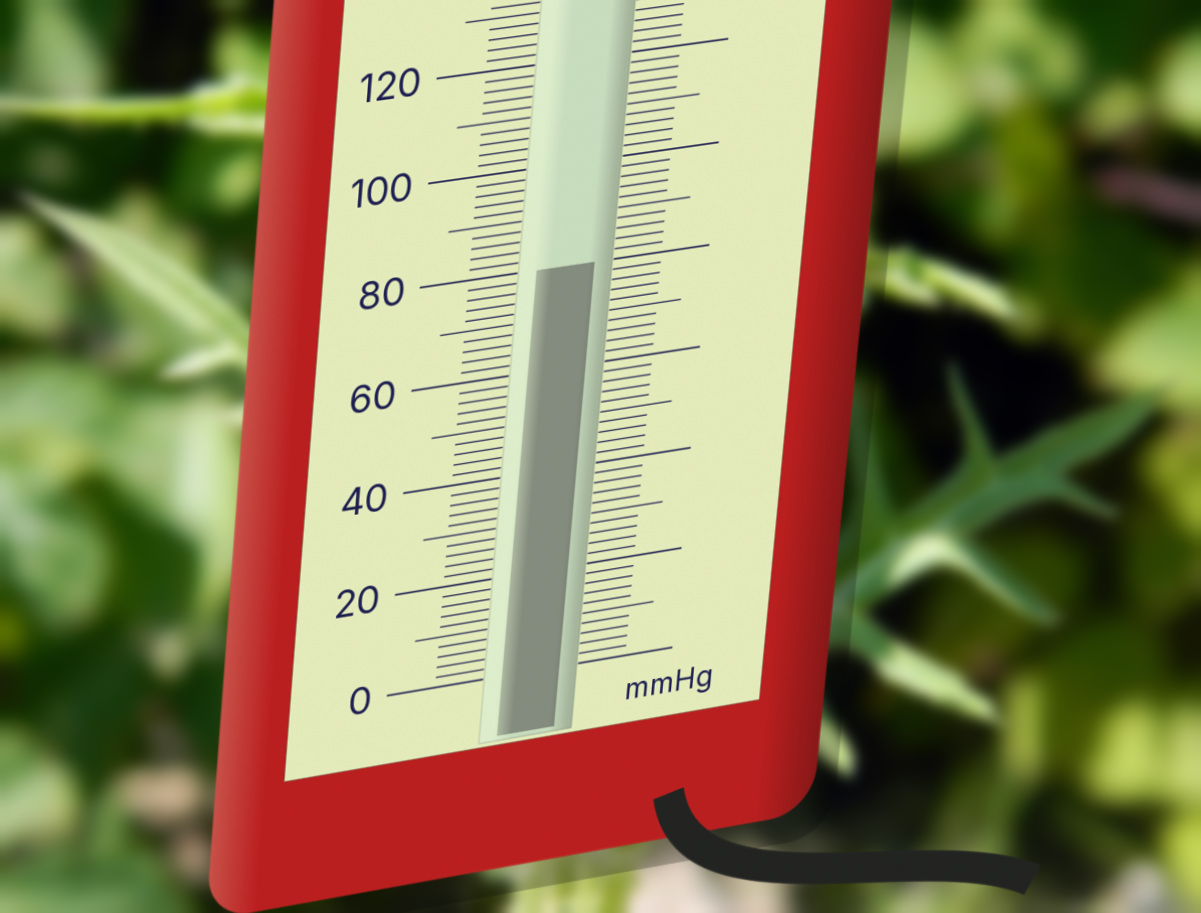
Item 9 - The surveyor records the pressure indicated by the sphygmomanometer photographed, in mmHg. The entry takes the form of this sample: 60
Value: 80
